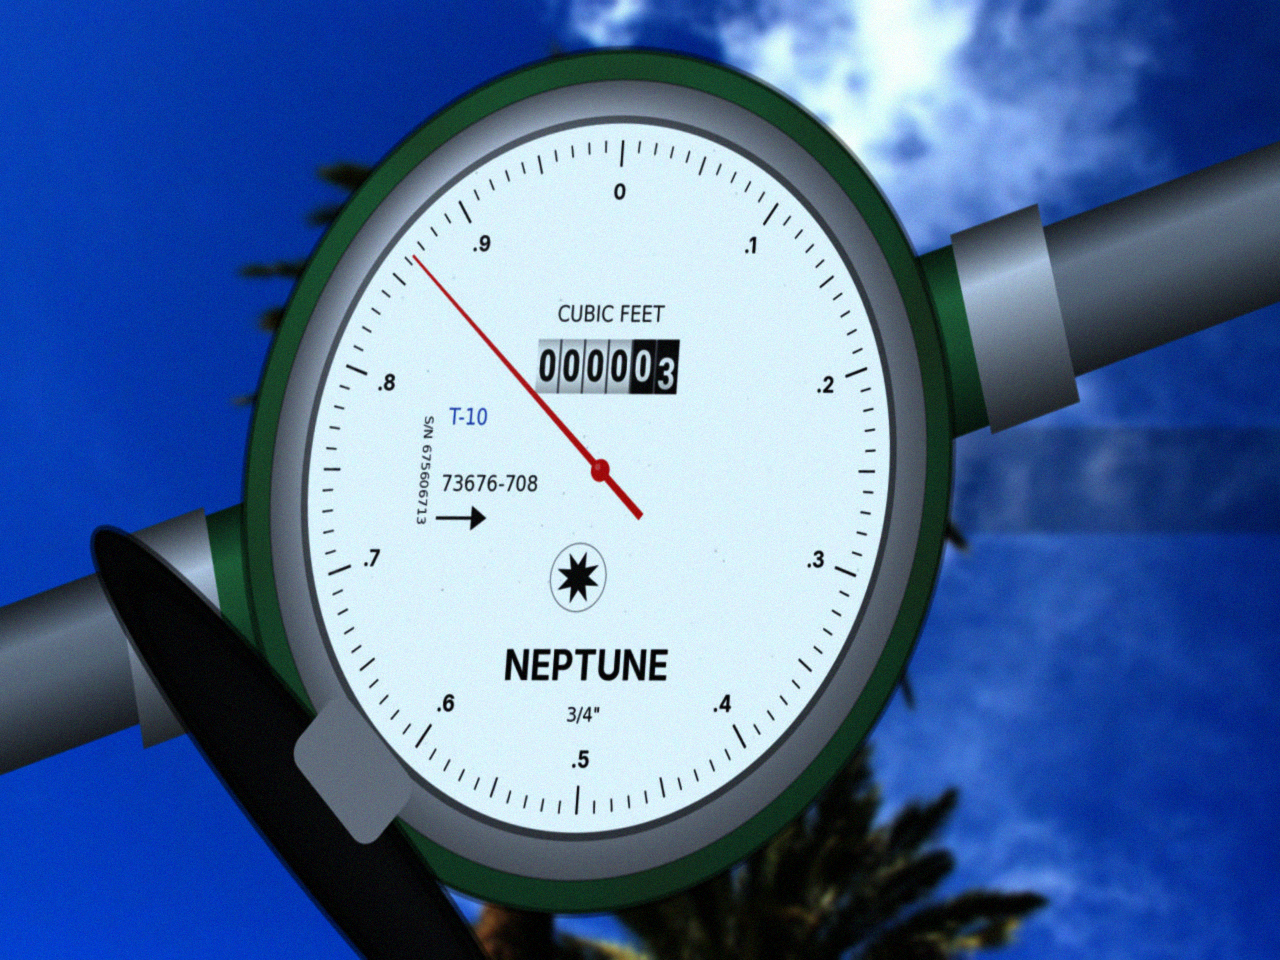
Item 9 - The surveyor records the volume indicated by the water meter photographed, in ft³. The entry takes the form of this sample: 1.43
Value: 2.86
